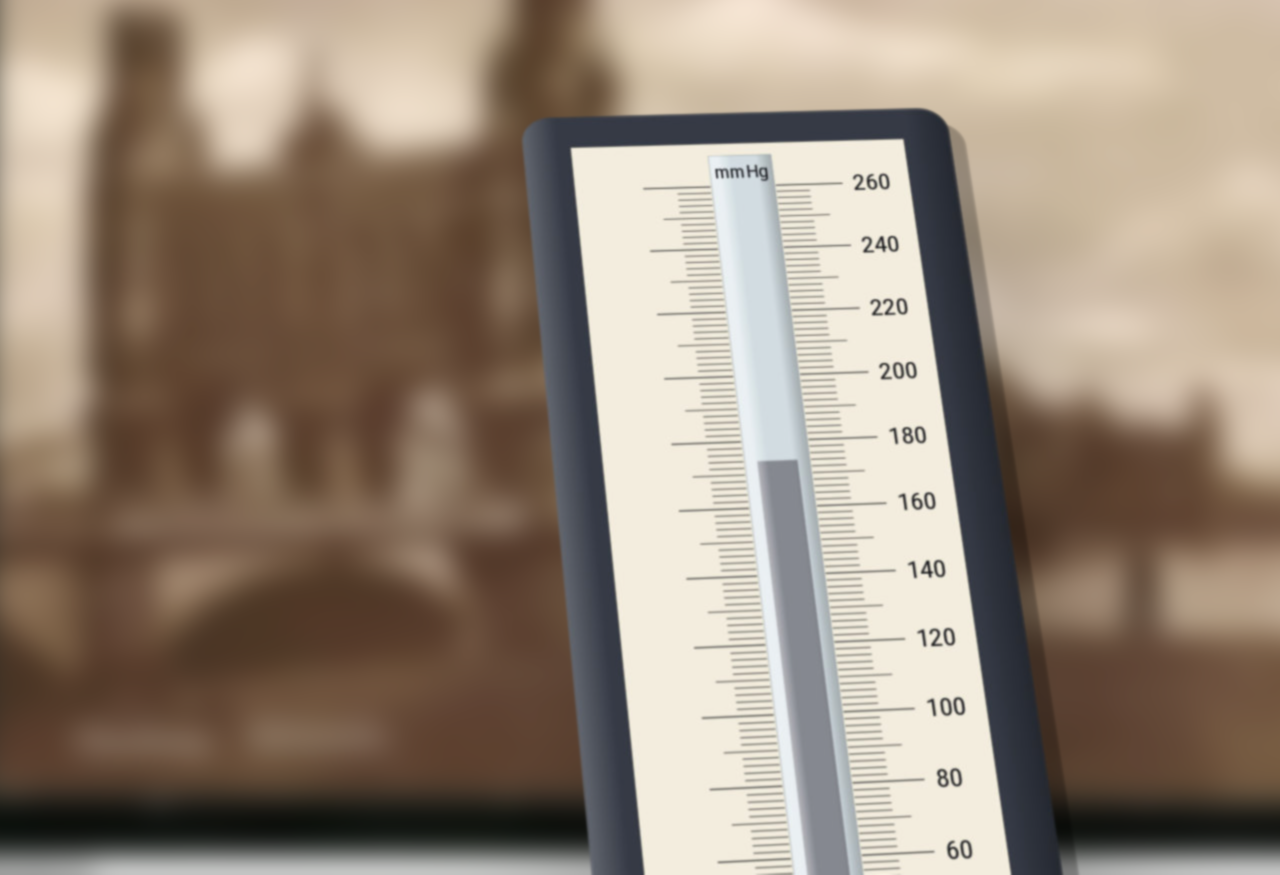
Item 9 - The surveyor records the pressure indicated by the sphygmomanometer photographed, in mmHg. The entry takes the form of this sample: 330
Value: 174
